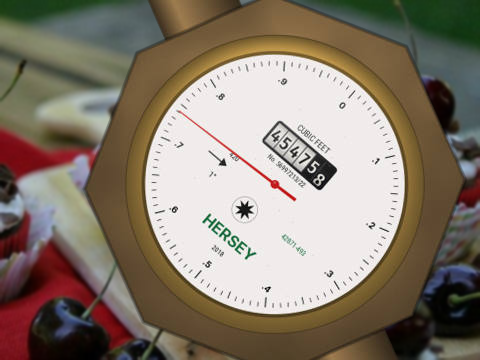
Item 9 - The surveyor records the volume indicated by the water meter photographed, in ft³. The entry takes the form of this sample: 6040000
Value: 454757.74
